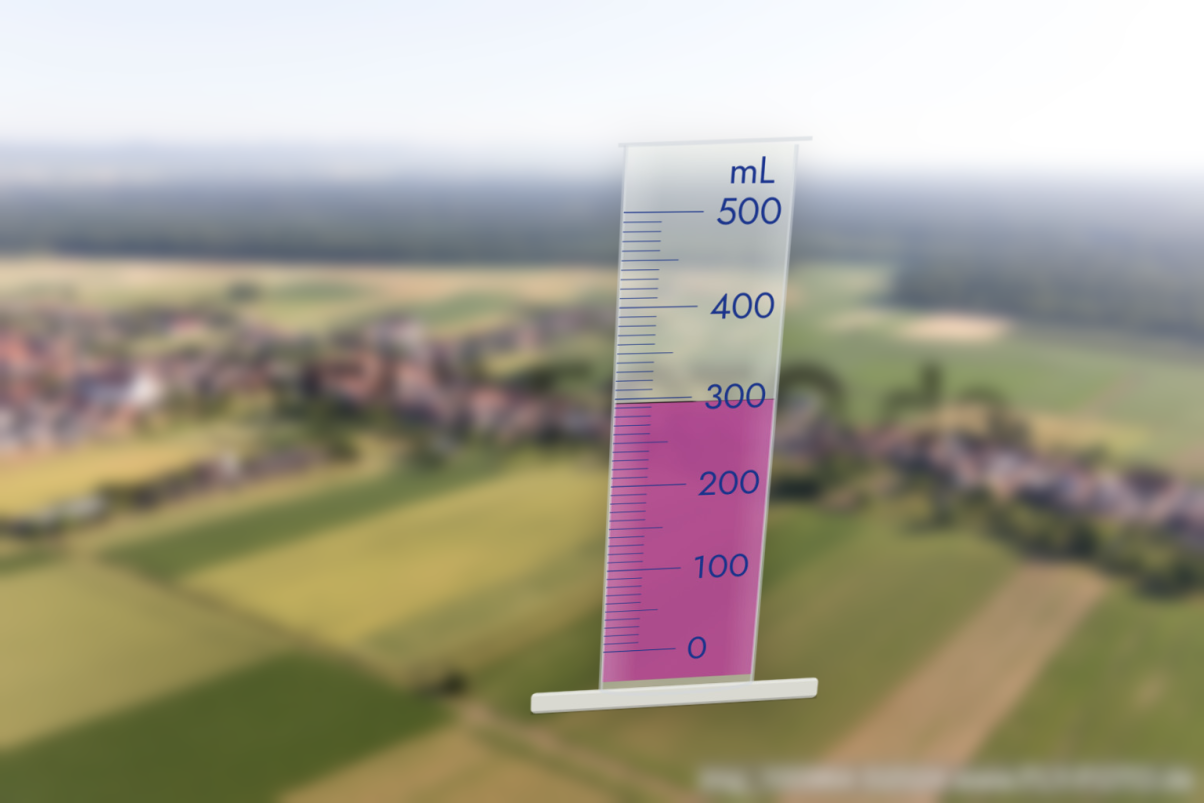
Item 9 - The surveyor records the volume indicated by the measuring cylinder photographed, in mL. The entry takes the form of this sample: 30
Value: 295
